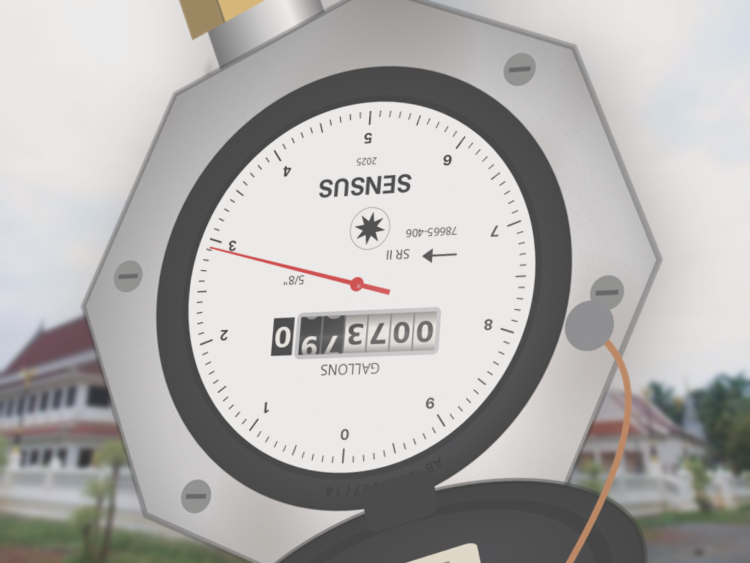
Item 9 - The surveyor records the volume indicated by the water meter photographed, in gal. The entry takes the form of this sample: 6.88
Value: 73792.9
